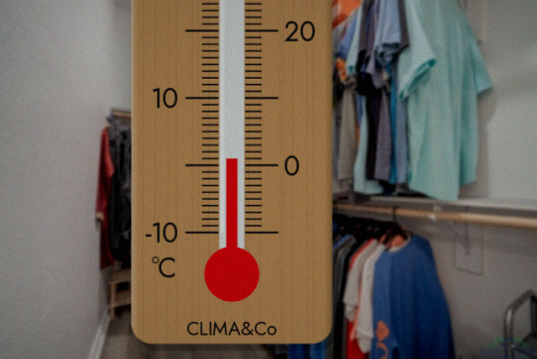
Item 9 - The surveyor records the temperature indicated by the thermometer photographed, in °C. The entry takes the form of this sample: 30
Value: 1
